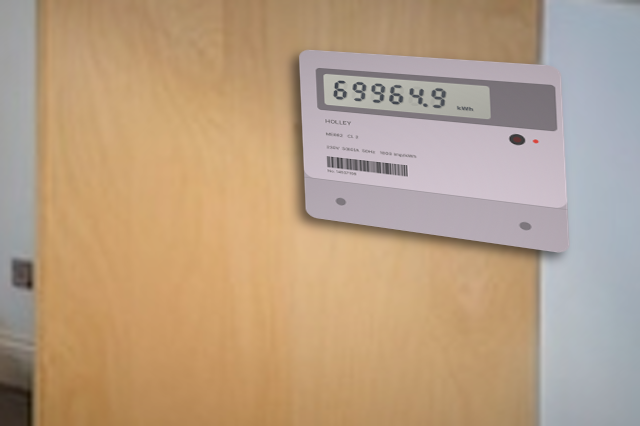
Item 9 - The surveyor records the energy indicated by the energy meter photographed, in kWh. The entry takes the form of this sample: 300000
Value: 69964.9
